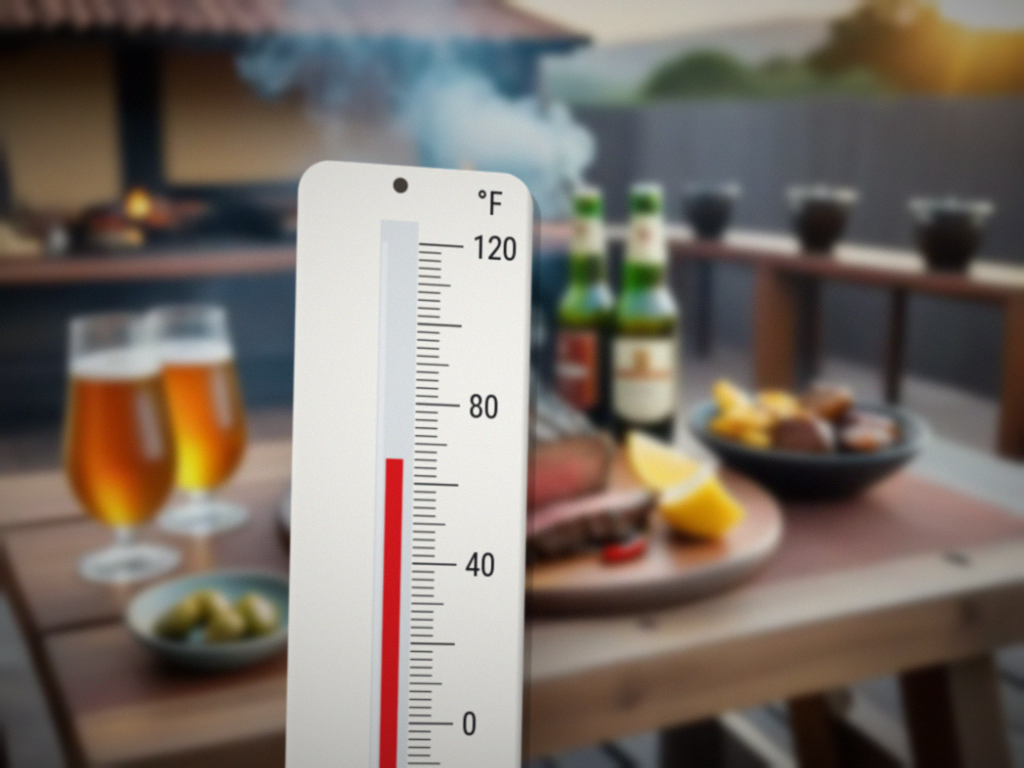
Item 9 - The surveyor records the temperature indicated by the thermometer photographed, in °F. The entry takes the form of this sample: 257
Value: 66
